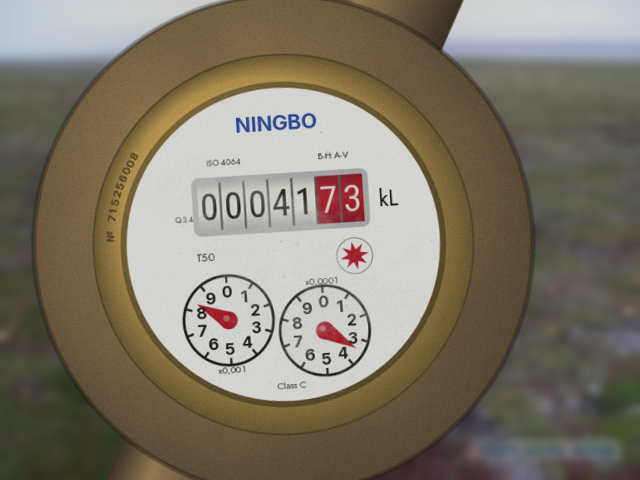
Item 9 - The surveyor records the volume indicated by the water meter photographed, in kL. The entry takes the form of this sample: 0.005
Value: 41.7383
